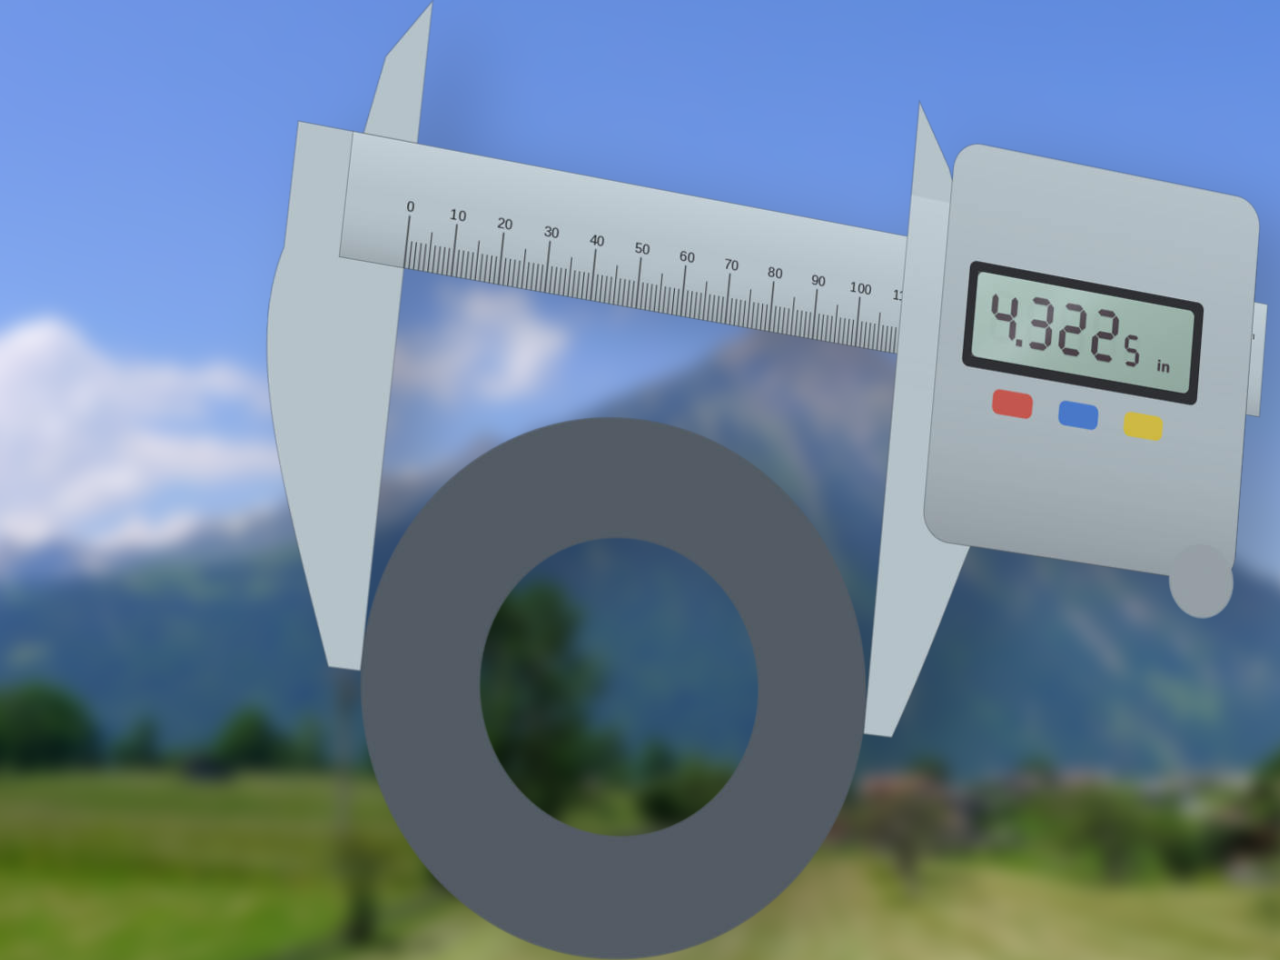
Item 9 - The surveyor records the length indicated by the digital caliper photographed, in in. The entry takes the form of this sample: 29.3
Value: 4.3225
